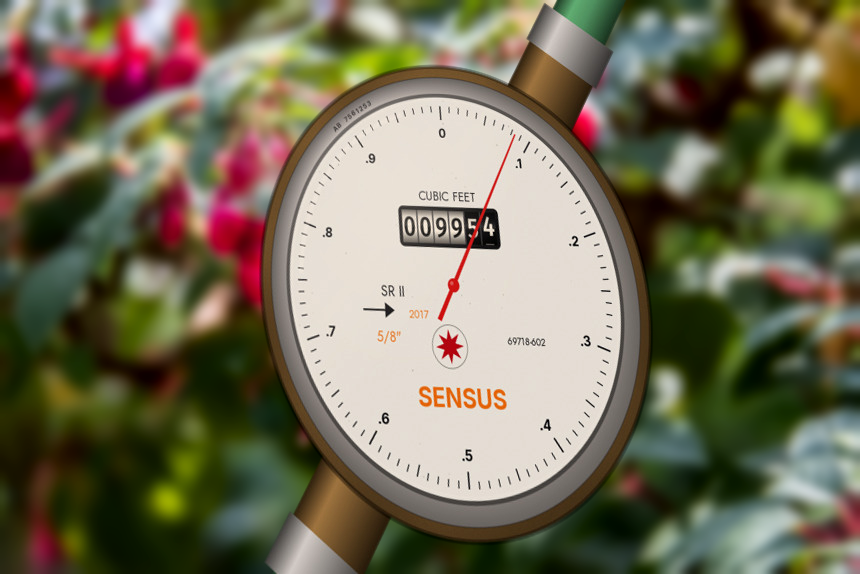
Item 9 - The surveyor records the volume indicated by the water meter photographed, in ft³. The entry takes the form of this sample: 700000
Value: 9954.08
